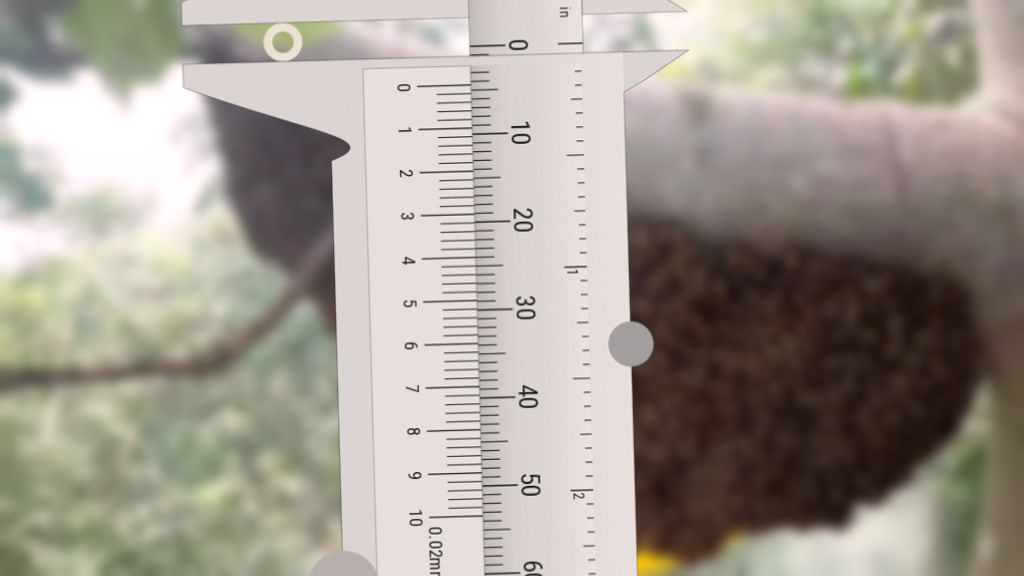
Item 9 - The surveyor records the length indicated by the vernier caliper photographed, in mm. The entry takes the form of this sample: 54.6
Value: 4.4
